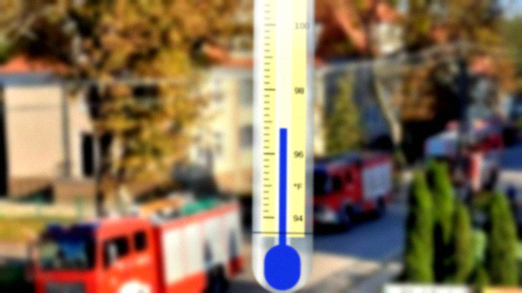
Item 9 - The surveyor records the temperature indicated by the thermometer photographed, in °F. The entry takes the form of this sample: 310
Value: 96.8
